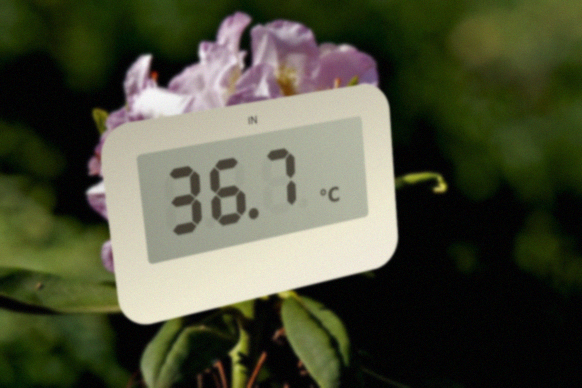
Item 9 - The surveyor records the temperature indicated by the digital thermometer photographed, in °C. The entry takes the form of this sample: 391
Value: 36.7
